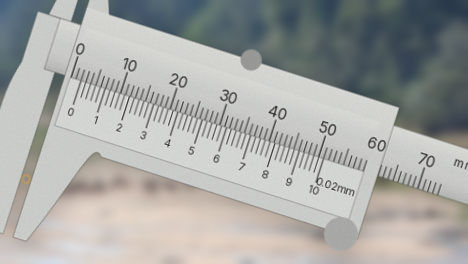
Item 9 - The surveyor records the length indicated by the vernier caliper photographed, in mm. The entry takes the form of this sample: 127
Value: 2.0
